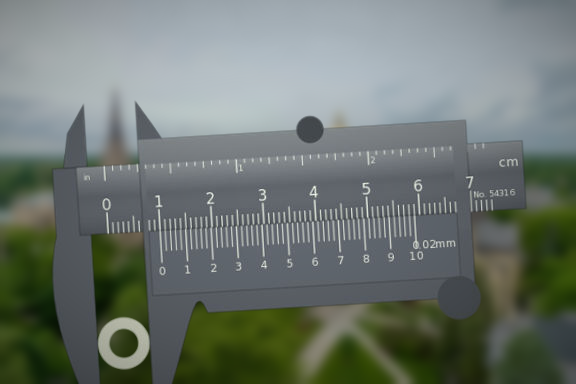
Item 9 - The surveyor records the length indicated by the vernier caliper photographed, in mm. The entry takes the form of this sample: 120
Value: 10.0
